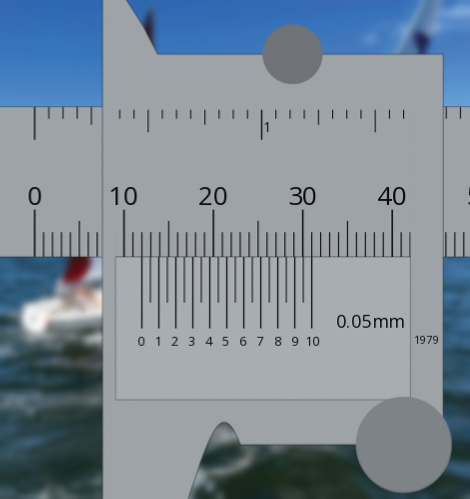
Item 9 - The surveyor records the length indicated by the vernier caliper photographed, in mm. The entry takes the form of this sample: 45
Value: 12.0
